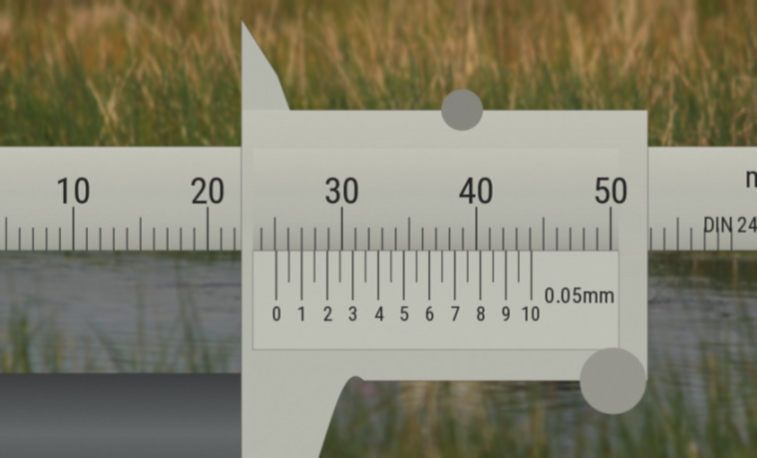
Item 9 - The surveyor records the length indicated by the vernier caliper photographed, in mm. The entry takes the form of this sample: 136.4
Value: 25.1
